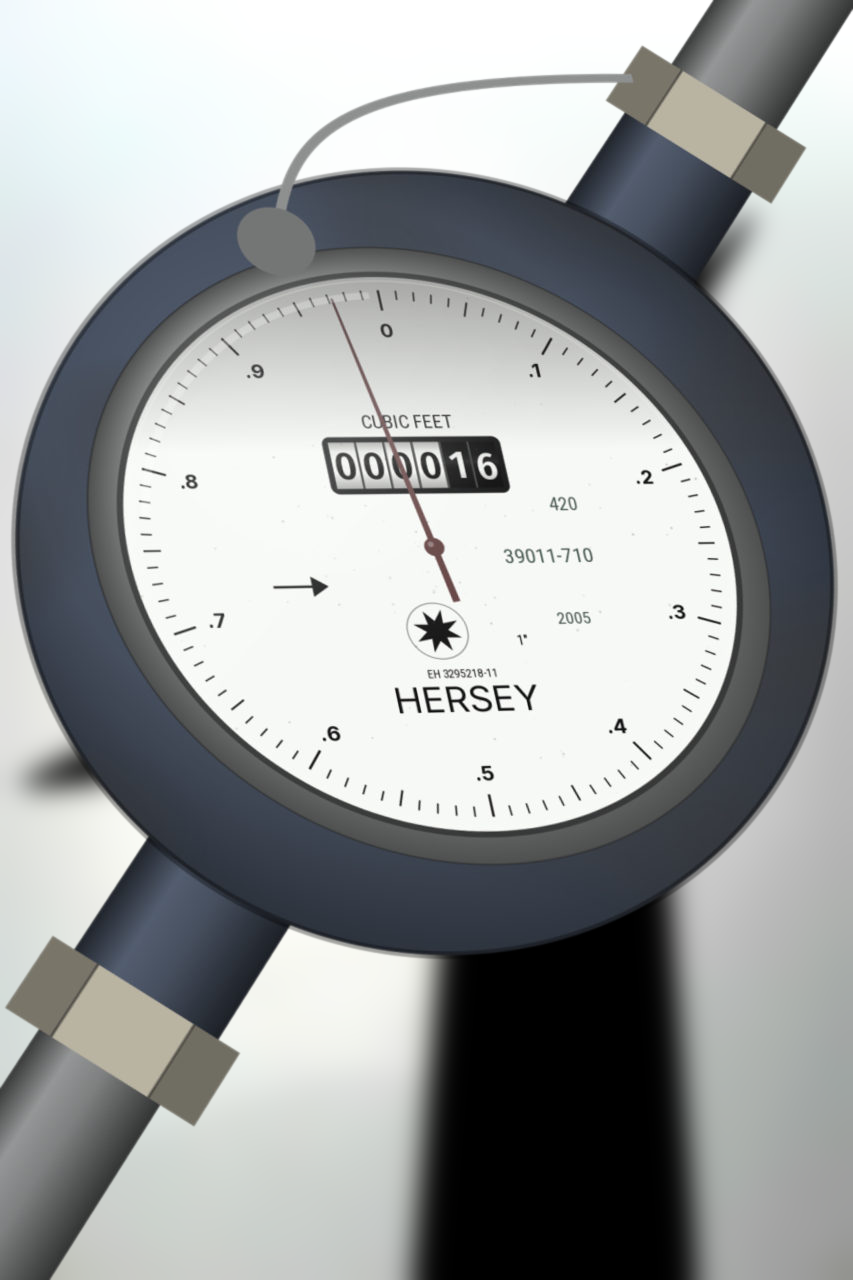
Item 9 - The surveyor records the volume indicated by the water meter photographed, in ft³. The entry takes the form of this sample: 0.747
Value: 15.97
